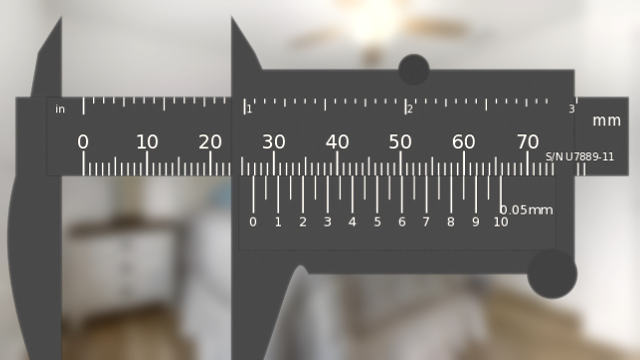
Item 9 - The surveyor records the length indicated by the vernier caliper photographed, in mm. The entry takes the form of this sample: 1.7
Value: 26.8
